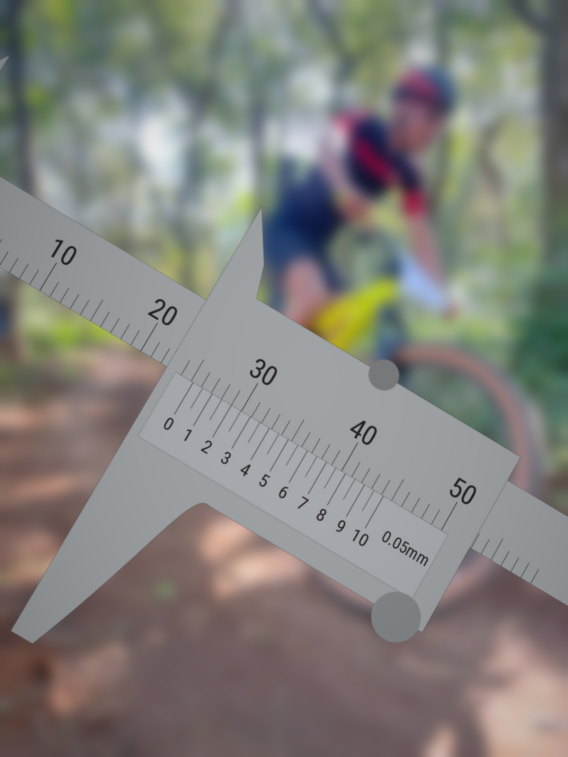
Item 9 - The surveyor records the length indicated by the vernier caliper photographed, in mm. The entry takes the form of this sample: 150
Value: 25.2
